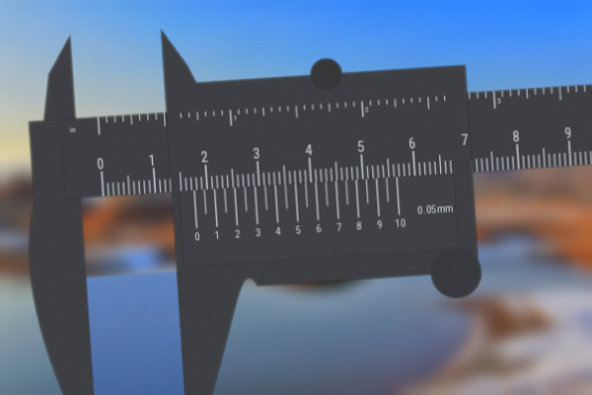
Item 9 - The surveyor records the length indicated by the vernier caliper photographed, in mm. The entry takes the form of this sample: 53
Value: 17.5
